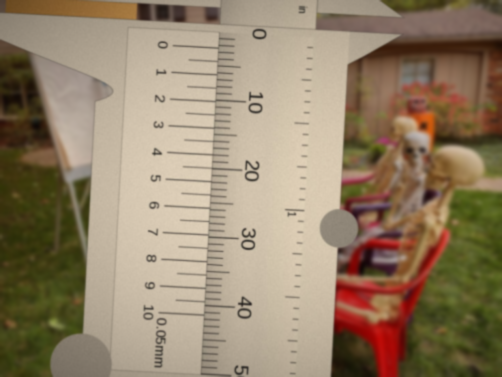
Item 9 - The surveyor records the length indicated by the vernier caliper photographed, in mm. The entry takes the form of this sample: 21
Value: 2.4
